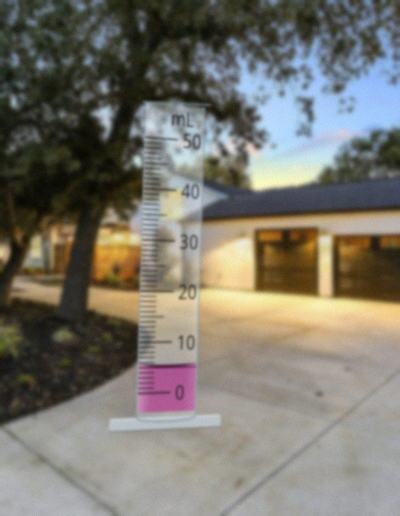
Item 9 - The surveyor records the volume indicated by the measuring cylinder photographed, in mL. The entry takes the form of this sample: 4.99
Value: 5
